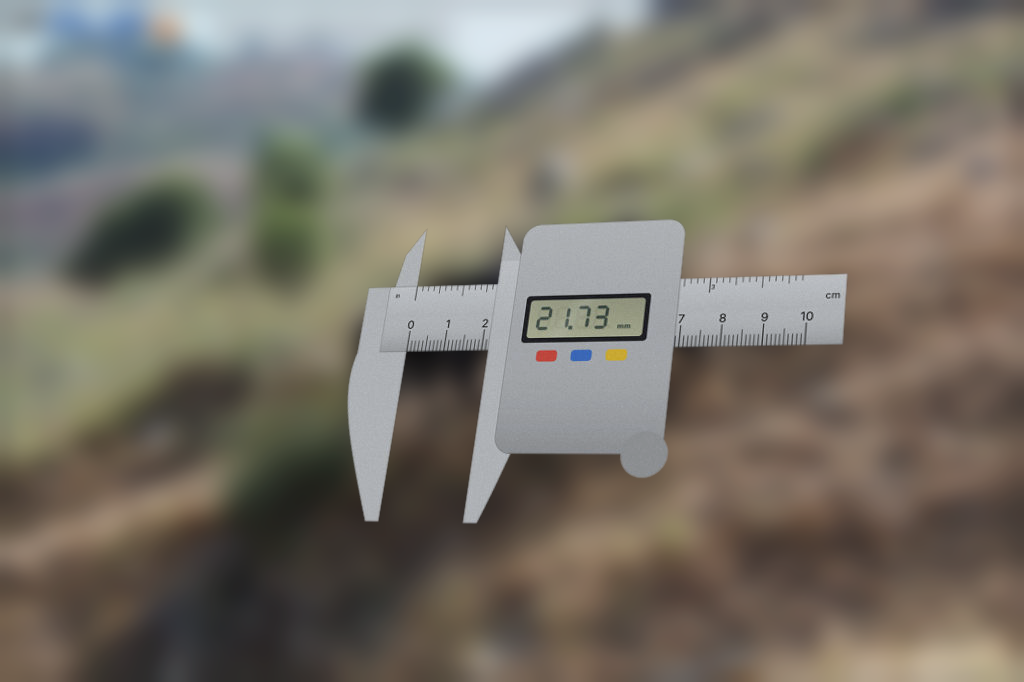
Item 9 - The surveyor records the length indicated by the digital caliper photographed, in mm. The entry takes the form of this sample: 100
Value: 21.73
